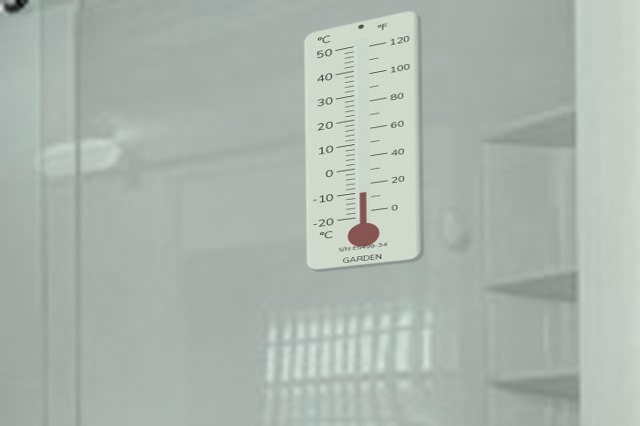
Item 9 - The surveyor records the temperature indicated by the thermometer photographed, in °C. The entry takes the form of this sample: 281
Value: -10
